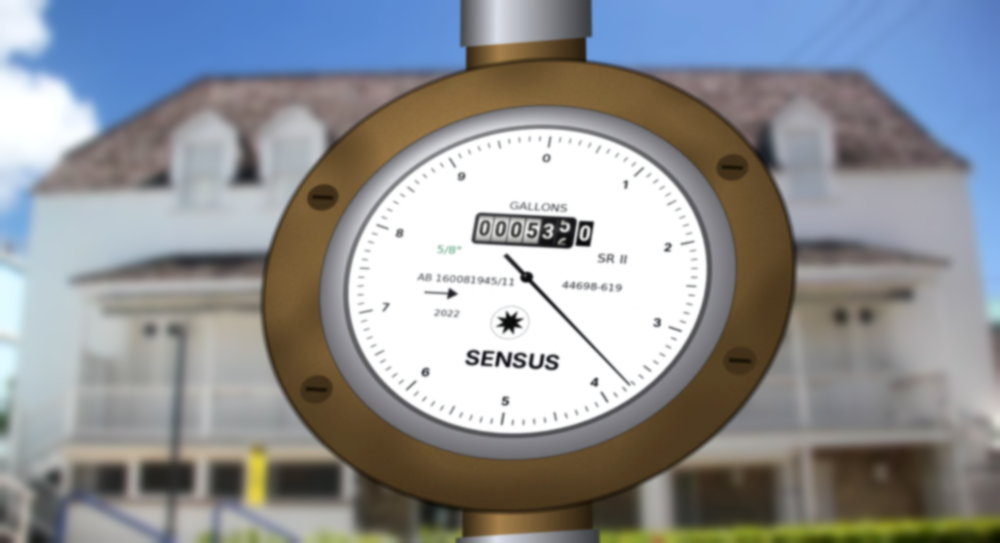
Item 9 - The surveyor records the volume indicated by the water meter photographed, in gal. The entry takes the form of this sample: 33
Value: 5353.7
